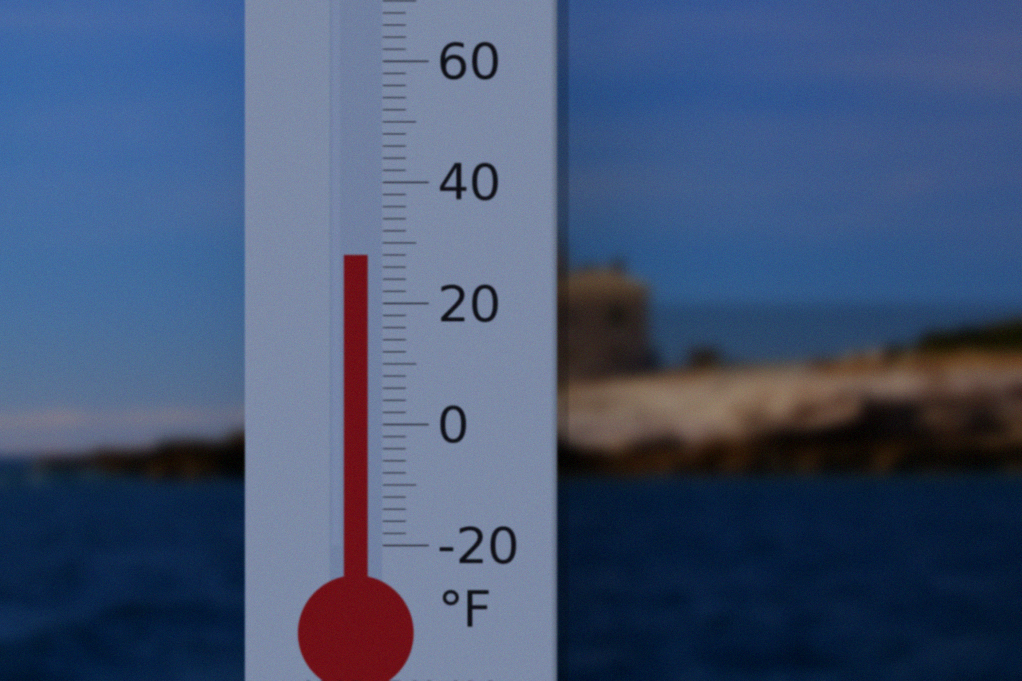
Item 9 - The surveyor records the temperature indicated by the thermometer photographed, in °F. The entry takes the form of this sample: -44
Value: 28
